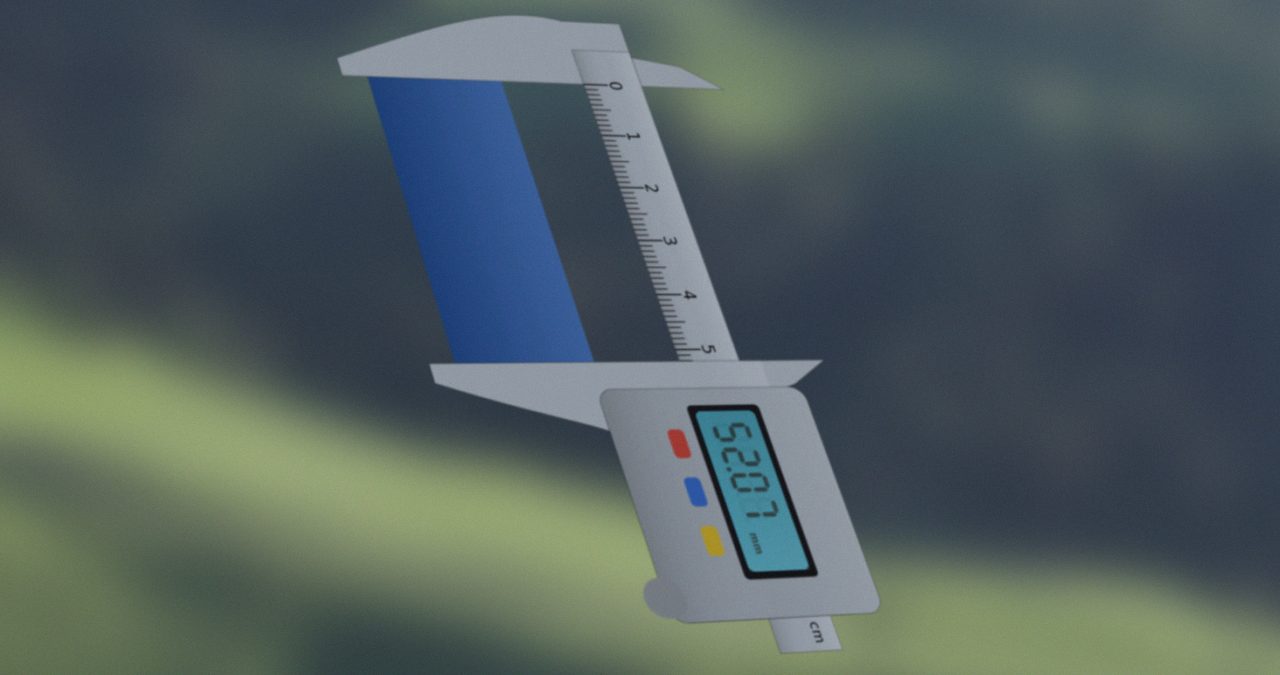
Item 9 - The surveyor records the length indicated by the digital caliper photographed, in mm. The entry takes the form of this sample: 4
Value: 52.07
